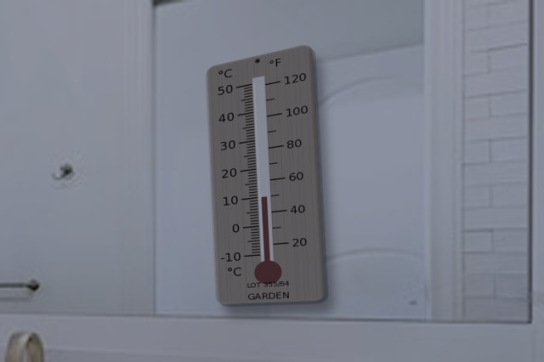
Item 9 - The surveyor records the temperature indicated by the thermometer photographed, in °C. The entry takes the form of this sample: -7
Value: 10
